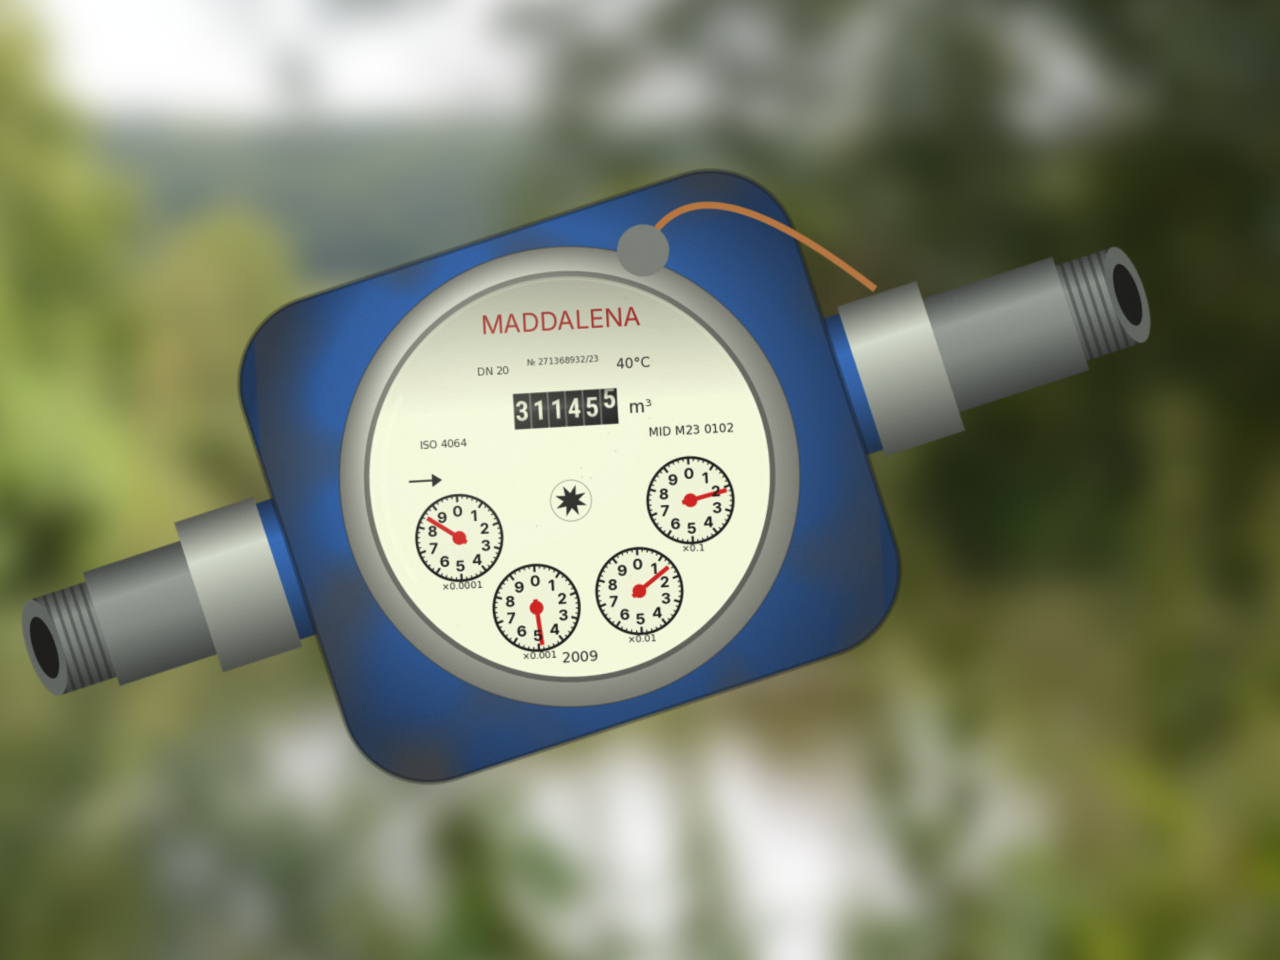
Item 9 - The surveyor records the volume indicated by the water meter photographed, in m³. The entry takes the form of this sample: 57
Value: 311455.2148
